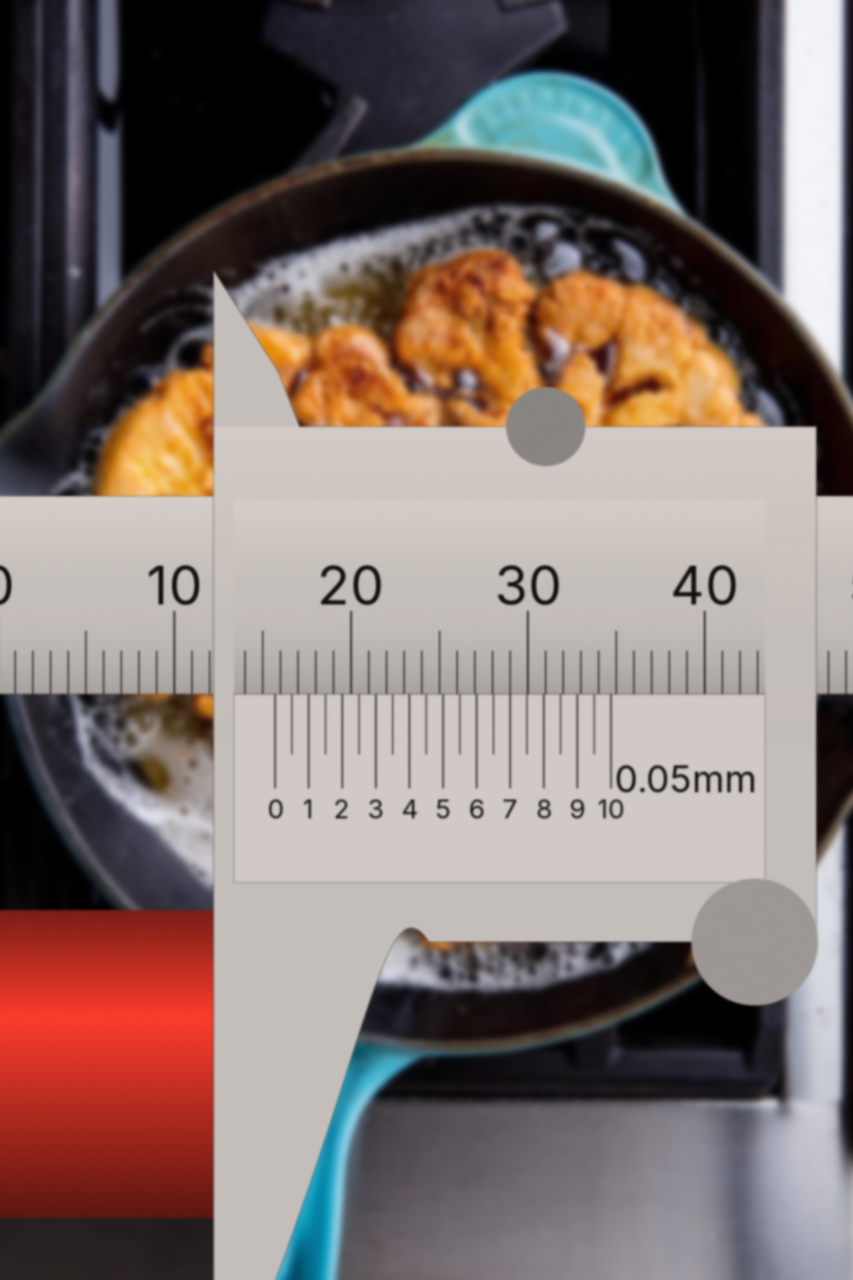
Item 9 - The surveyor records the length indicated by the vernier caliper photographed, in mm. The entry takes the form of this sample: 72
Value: 15.7
